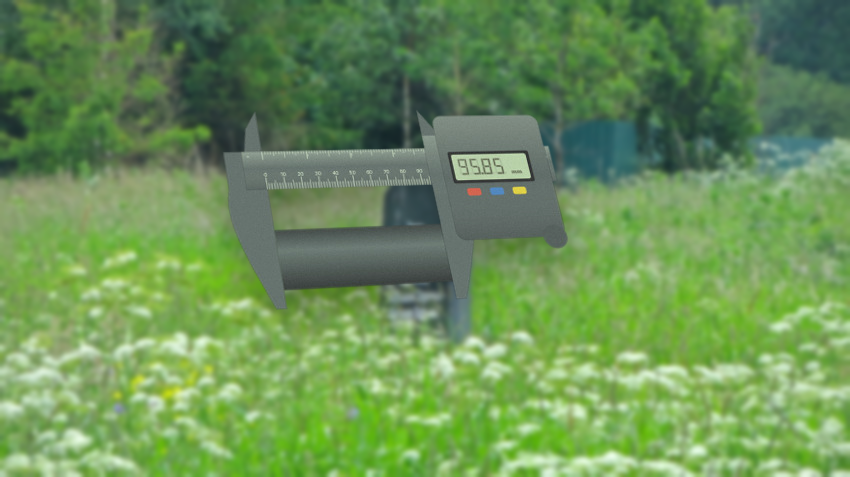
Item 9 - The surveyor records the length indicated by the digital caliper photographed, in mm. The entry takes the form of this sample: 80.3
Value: 95.85
